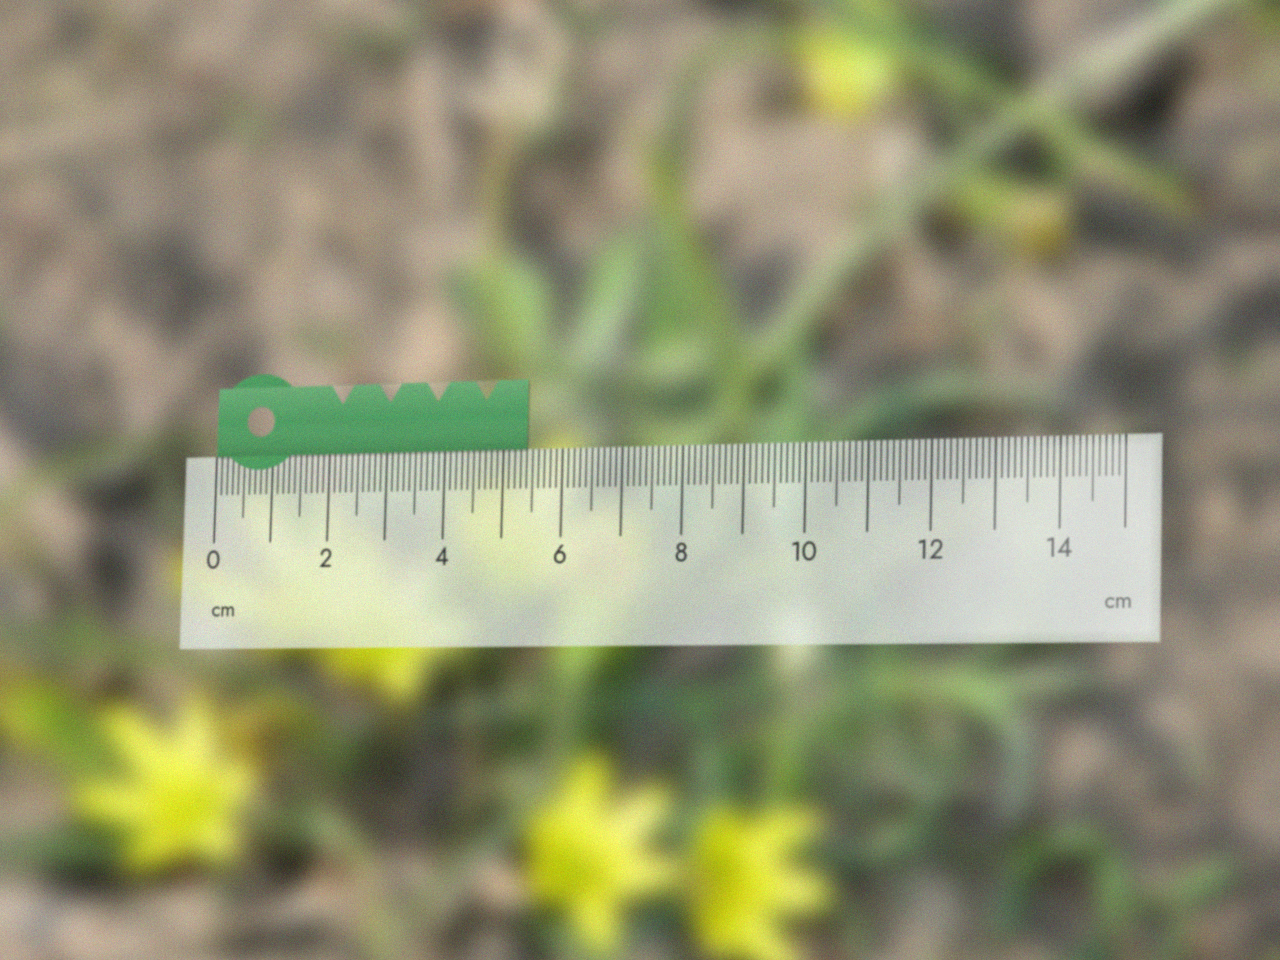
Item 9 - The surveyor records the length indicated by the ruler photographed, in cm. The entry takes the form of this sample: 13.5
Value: 5.4
